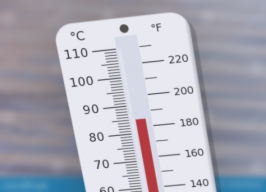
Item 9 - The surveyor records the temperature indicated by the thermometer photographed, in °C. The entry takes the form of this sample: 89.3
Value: 85
